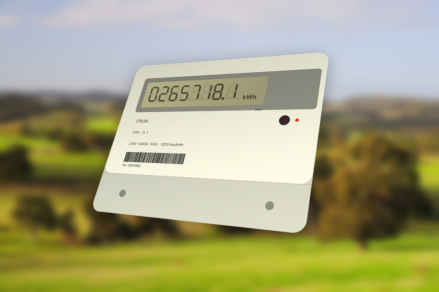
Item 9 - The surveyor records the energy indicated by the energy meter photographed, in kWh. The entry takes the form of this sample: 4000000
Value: 265718.1
